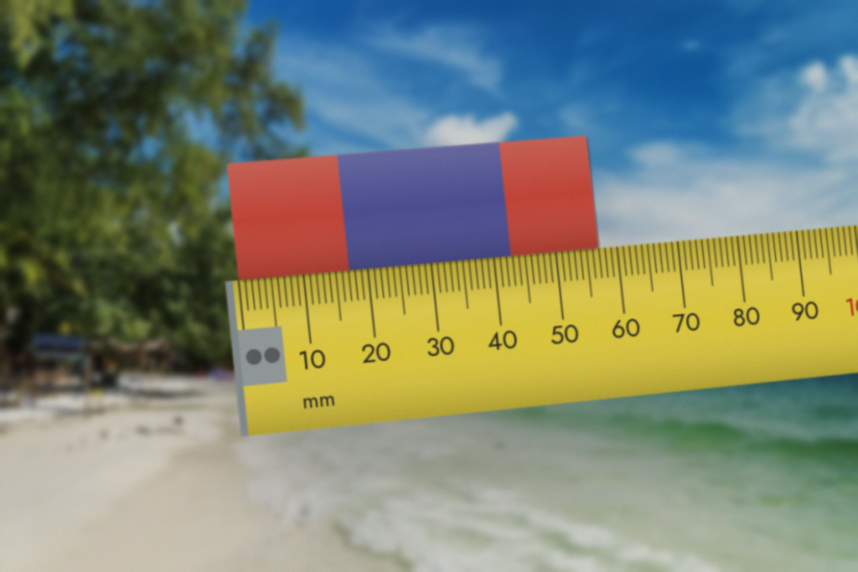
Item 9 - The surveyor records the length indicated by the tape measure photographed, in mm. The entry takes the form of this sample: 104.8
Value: 57
